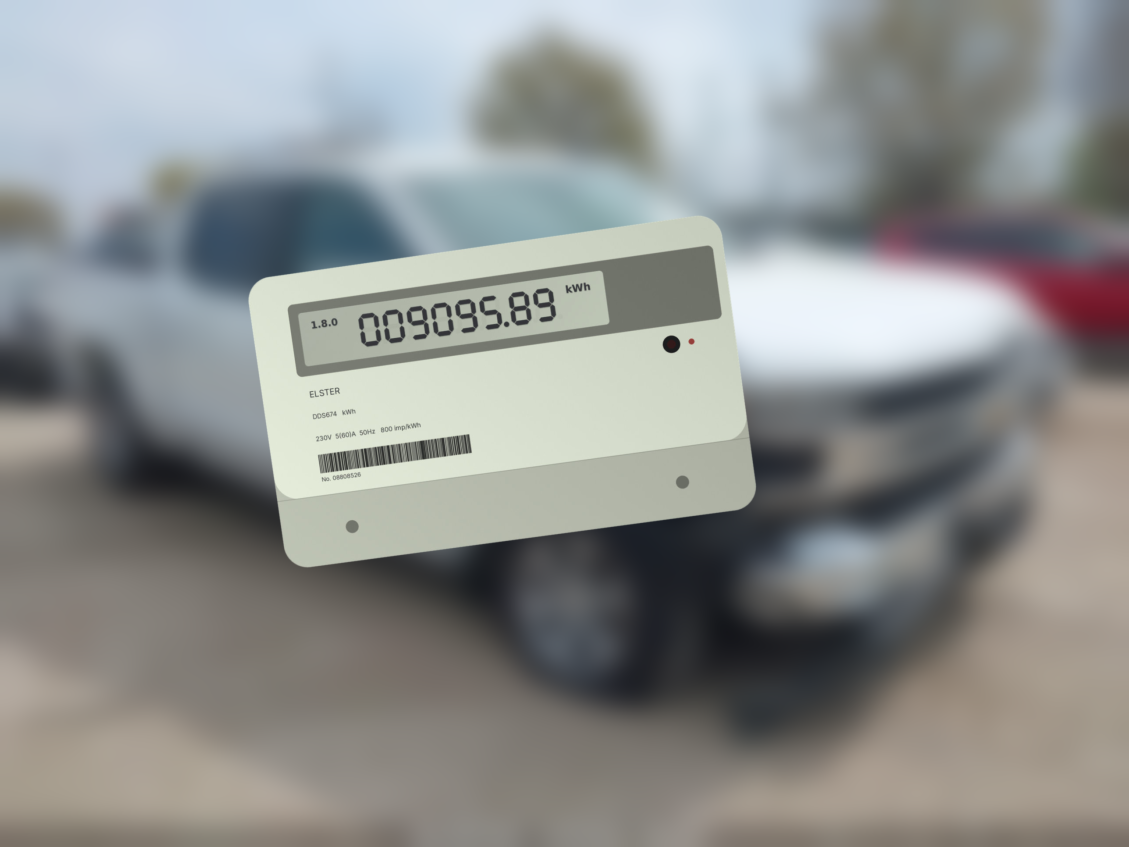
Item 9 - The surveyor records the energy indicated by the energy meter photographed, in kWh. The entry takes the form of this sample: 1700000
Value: 9095.89
